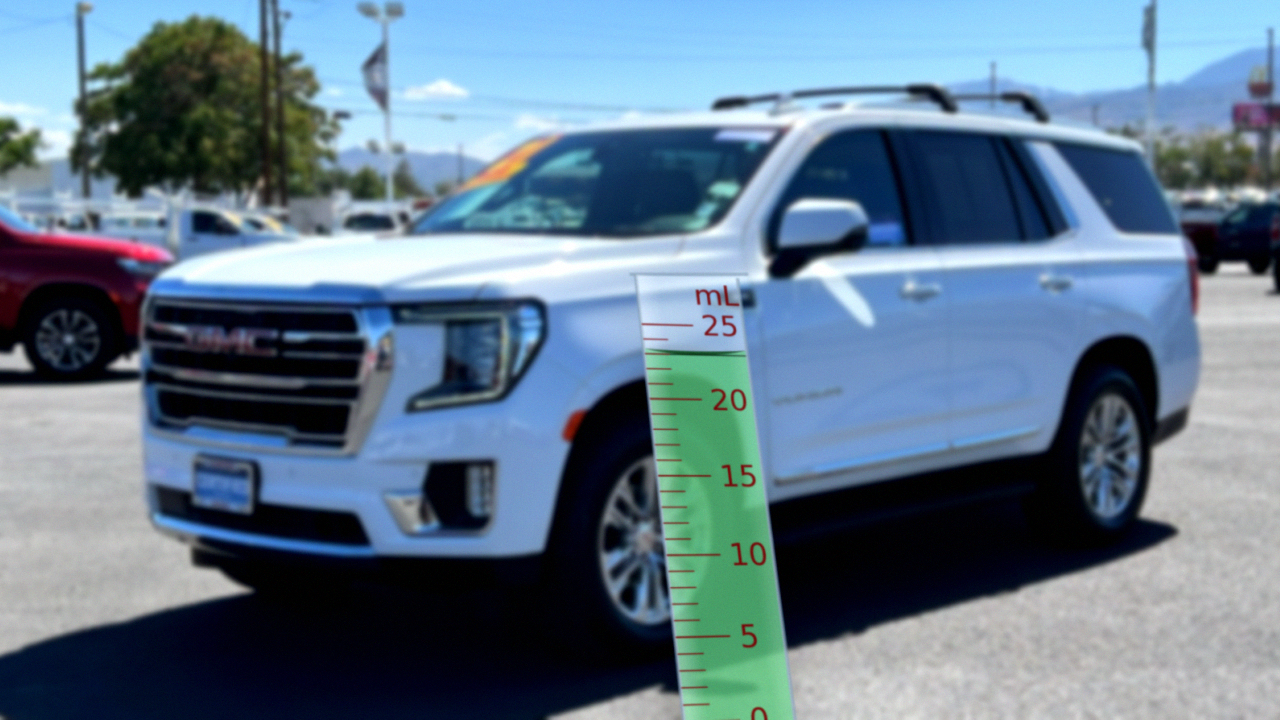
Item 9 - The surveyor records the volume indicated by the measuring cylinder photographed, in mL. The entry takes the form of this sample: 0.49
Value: 23
